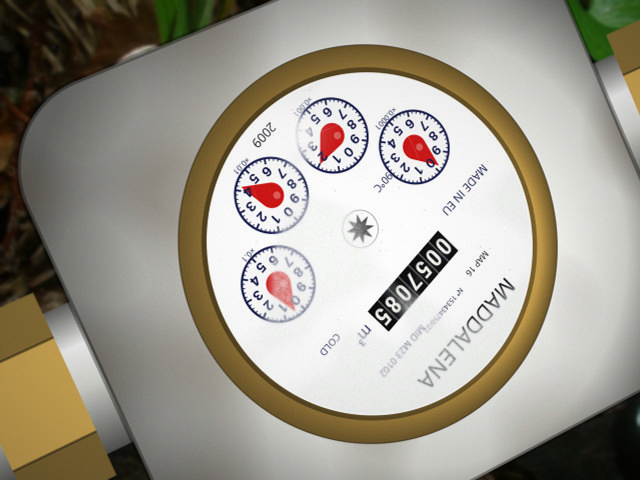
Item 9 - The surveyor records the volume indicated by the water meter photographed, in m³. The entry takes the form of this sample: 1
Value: 57085.0419
